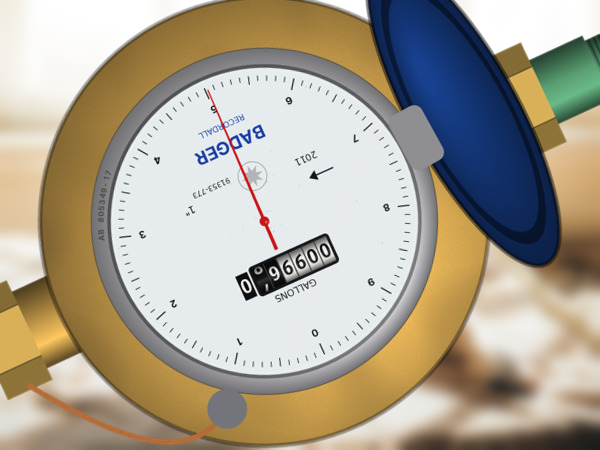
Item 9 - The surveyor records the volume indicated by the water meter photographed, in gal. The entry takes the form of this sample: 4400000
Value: 99675.0
